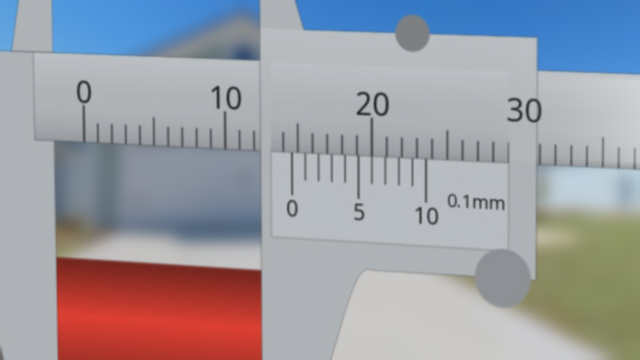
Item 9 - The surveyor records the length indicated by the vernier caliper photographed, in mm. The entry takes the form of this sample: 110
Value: 14.6
